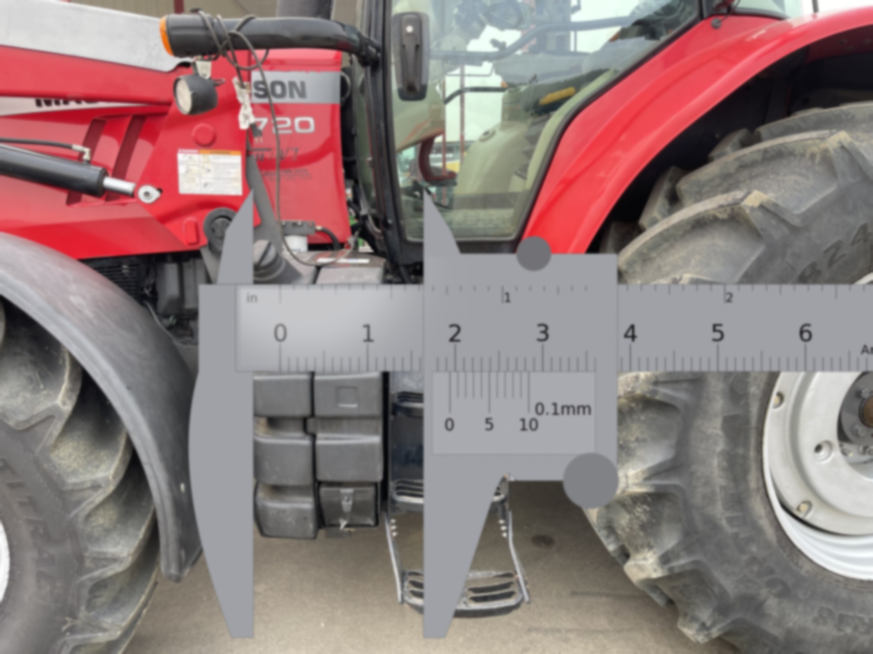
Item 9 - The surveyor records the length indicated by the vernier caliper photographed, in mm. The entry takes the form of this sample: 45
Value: 19.4
